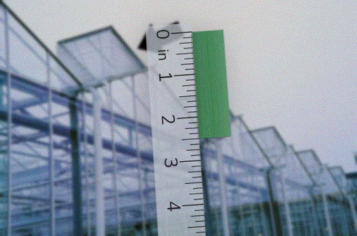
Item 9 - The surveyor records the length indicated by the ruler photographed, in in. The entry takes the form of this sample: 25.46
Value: 2.5
